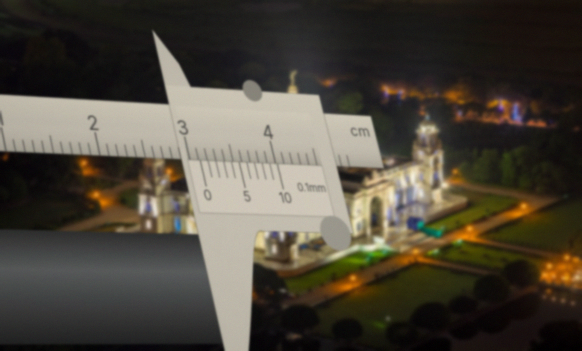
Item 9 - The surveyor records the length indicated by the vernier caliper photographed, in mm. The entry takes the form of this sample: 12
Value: 31.2
